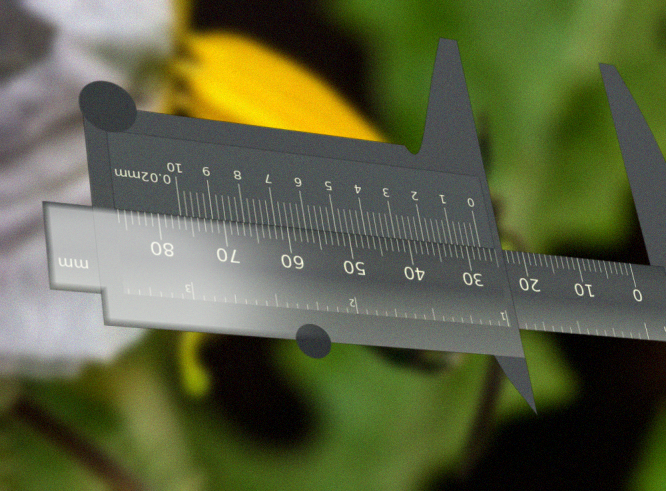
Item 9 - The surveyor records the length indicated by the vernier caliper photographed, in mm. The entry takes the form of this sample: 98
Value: 27.6
